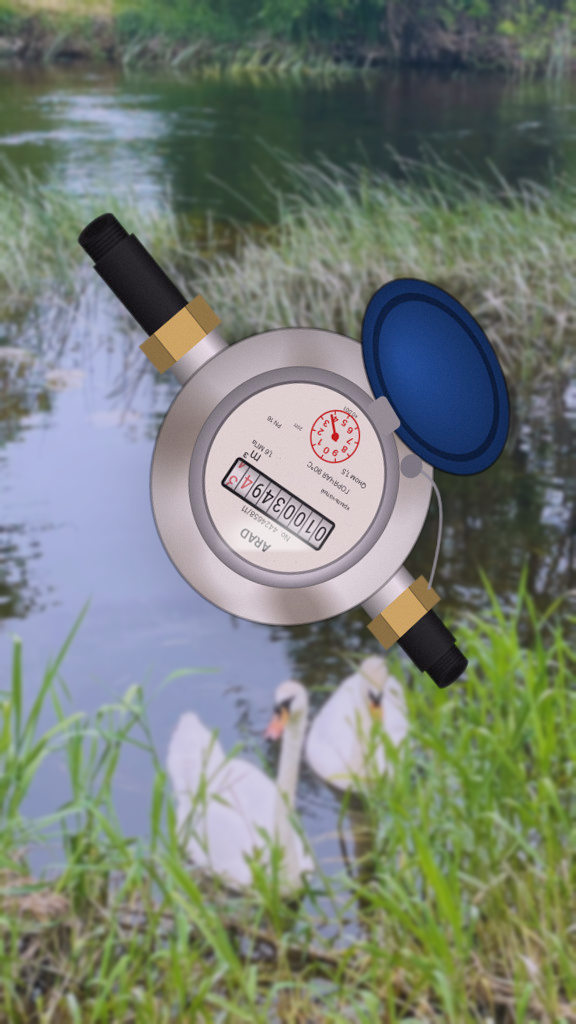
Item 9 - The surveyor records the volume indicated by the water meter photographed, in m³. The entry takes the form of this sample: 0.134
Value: 100349.433
